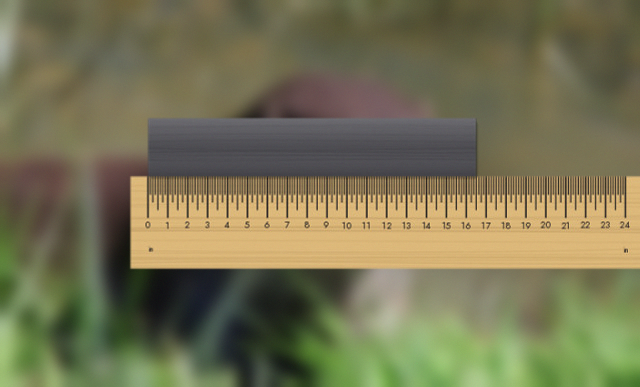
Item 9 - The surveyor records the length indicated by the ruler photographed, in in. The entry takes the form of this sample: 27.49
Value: 16.5
